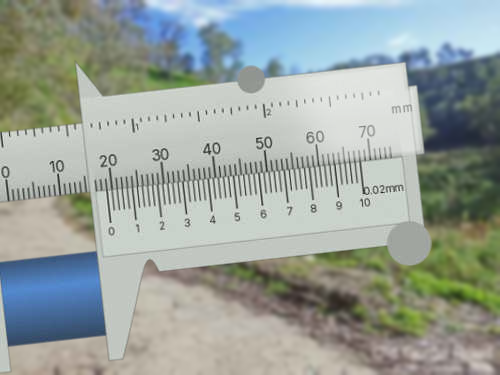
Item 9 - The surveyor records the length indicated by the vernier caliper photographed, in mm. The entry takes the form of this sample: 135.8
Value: 19.0
